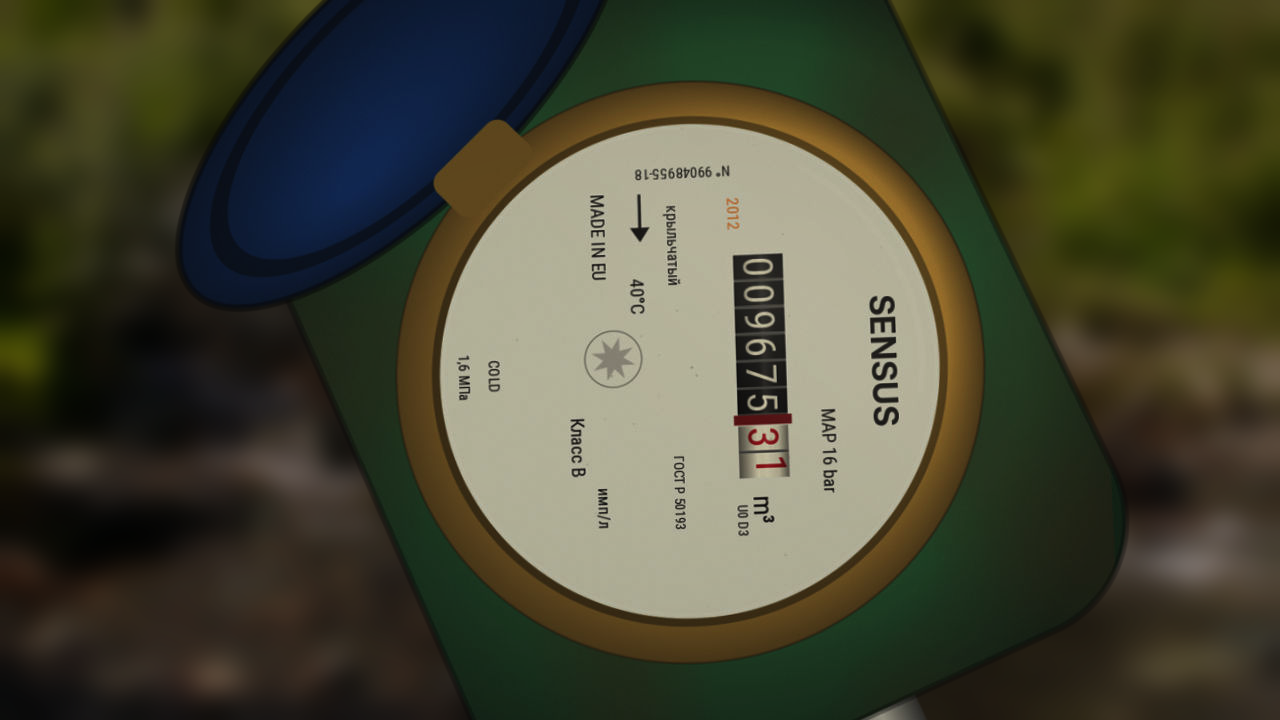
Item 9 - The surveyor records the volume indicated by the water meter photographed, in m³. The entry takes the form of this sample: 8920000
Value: 9675.31
